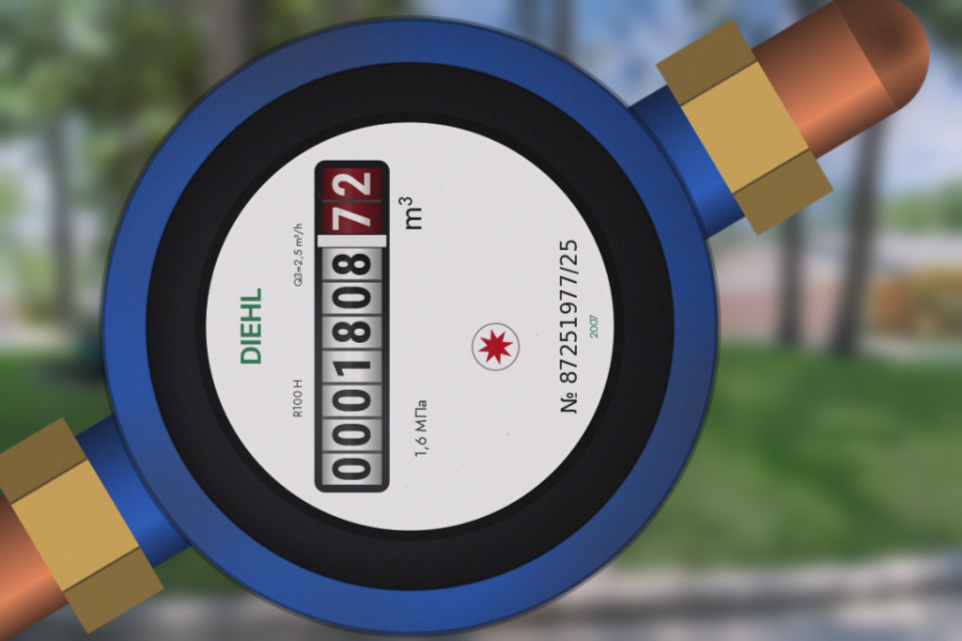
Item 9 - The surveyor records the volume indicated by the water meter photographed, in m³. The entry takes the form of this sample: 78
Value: 1808.72
